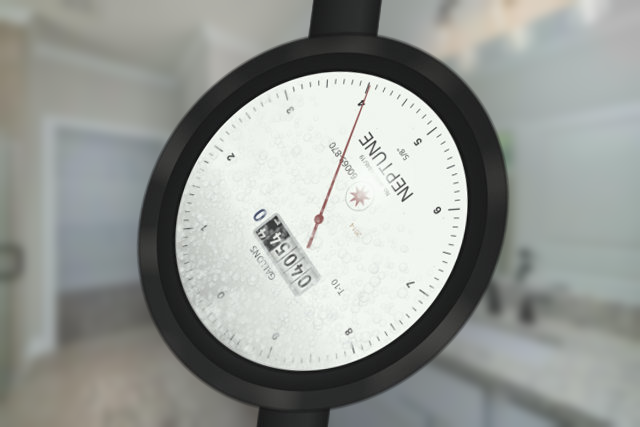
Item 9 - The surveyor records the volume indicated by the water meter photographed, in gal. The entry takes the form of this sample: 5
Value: 405444.0
